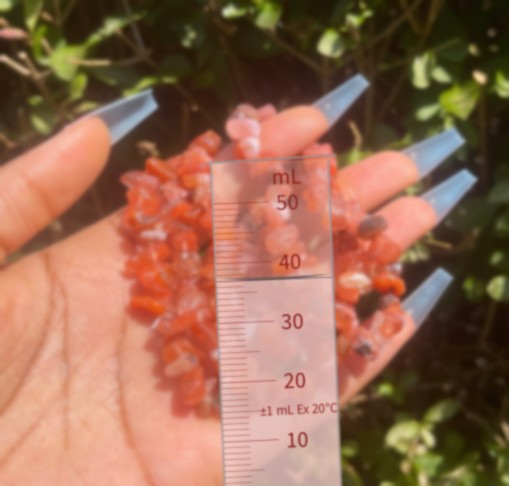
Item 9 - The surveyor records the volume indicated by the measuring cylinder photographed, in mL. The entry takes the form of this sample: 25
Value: 37
